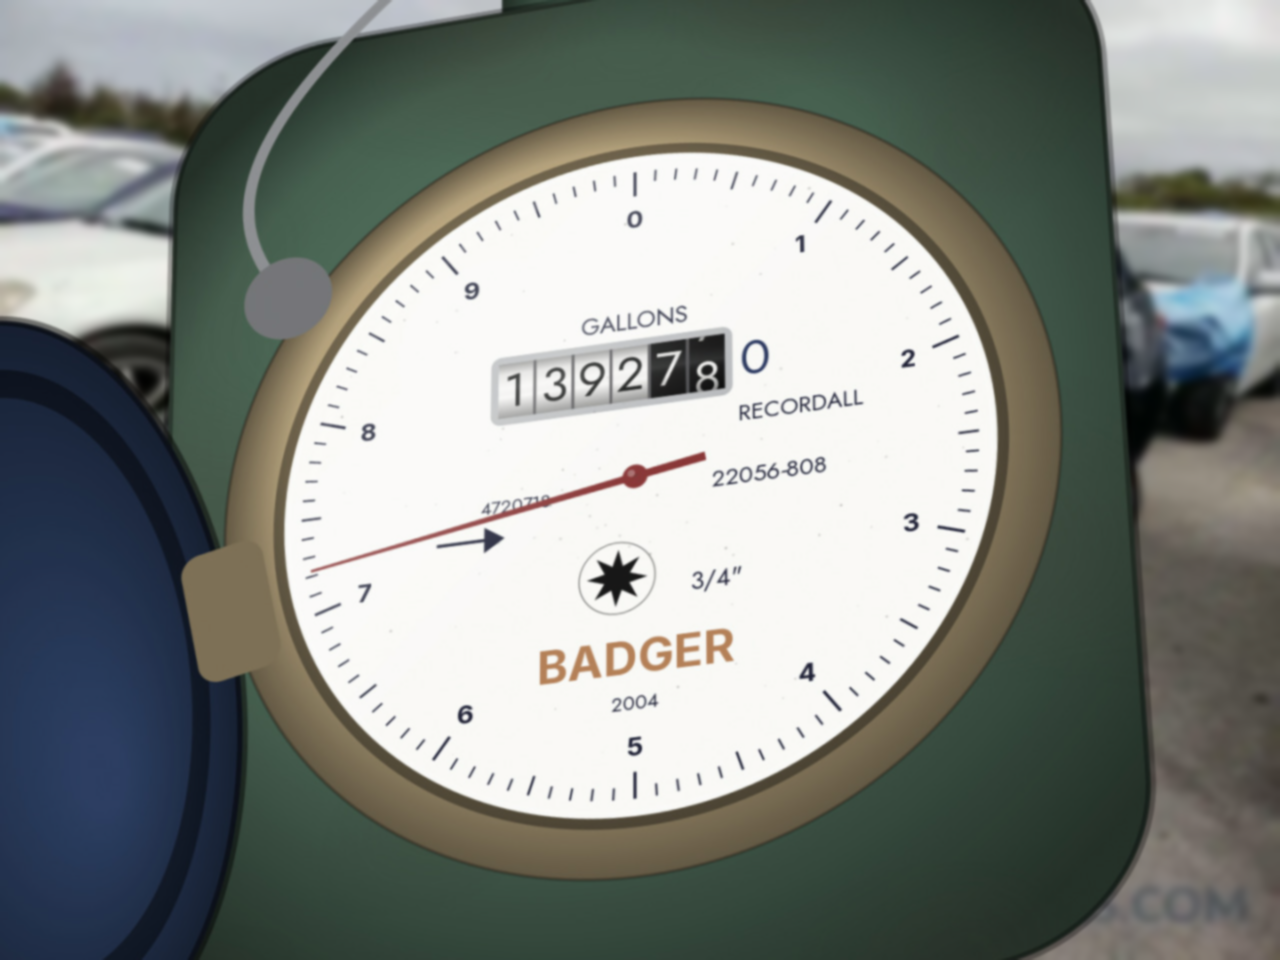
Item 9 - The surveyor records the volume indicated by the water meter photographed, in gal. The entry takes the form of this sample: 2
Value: 1392777.2
